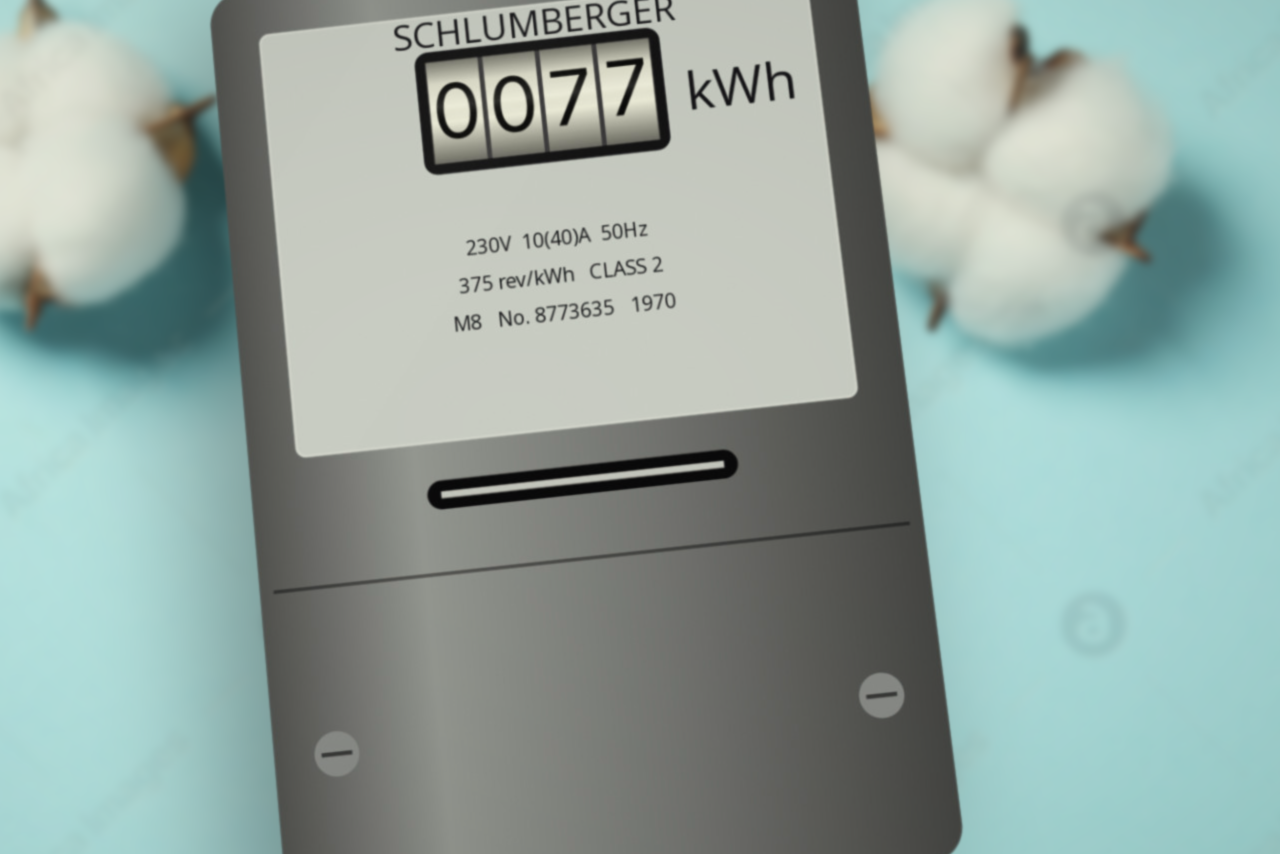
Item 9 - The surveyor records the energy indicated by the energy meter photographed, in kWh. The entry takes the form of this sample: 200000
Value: 77
